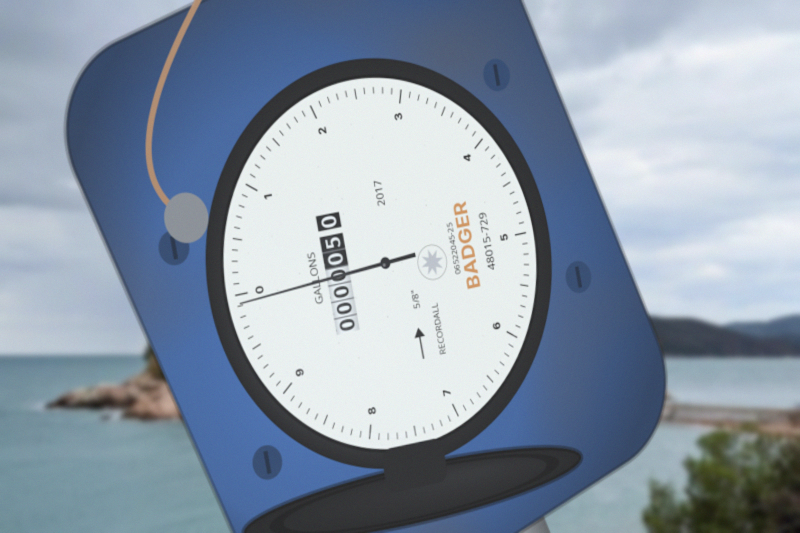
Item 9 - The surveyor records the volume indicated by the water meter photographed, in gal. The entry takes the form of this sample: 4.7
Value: 49.9
